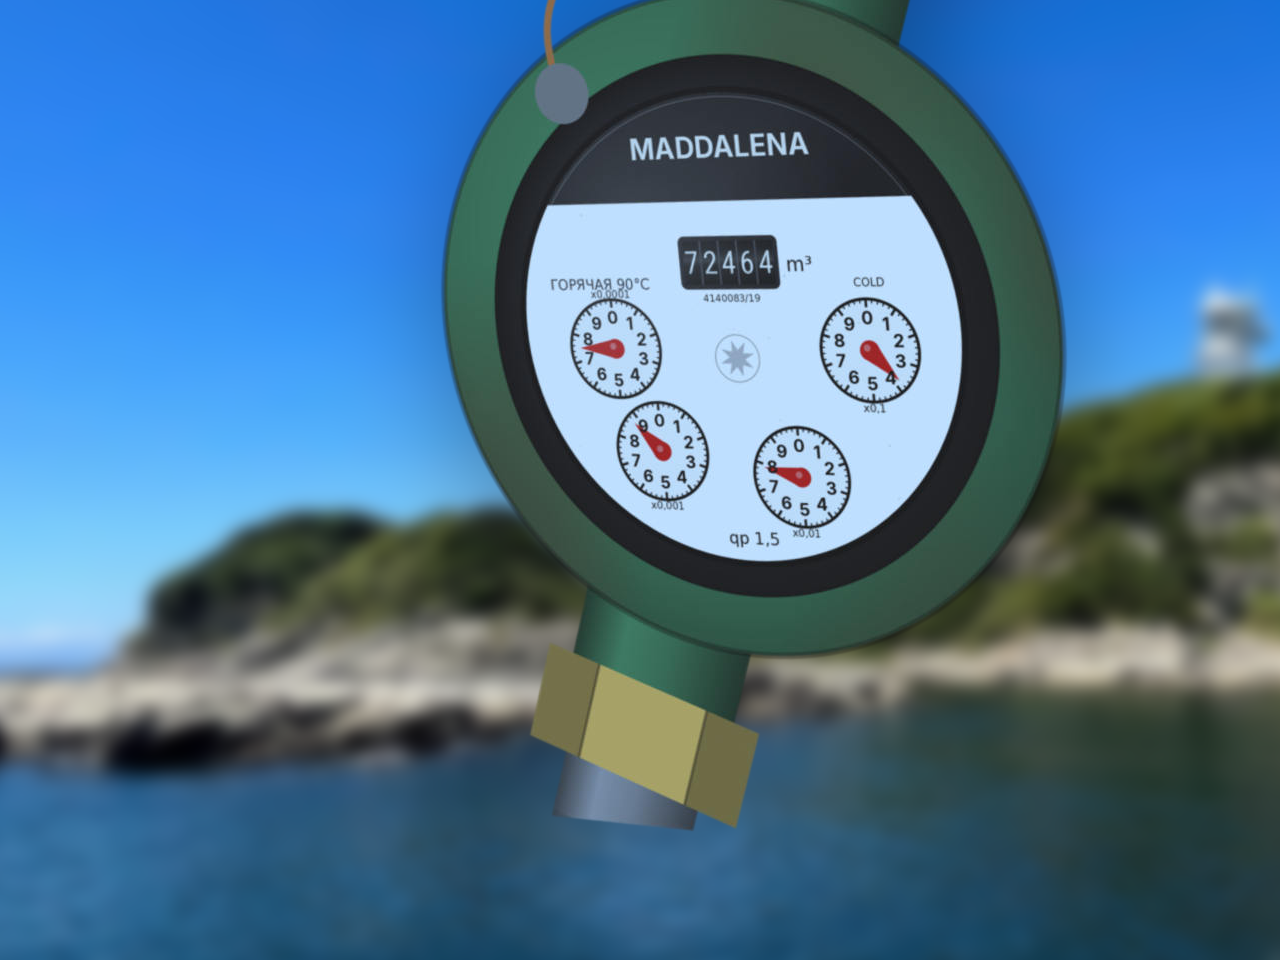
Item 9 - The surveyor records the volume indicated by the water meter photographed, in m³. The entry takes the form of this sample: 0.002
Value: 72464.3787
